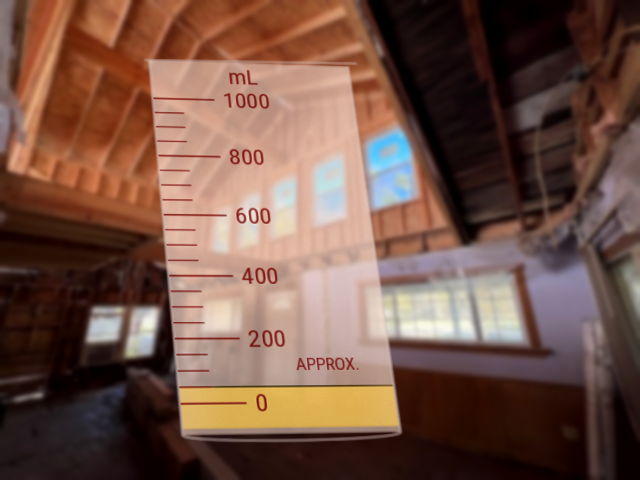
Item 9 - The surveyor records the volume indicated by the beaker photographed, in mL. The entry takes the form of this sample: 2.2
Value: 50
